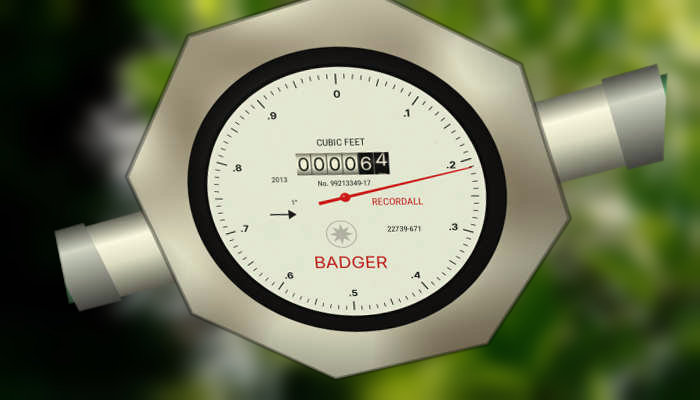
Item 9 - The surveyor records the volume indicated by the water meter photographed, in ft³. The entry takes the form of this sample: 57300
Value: 64.21
